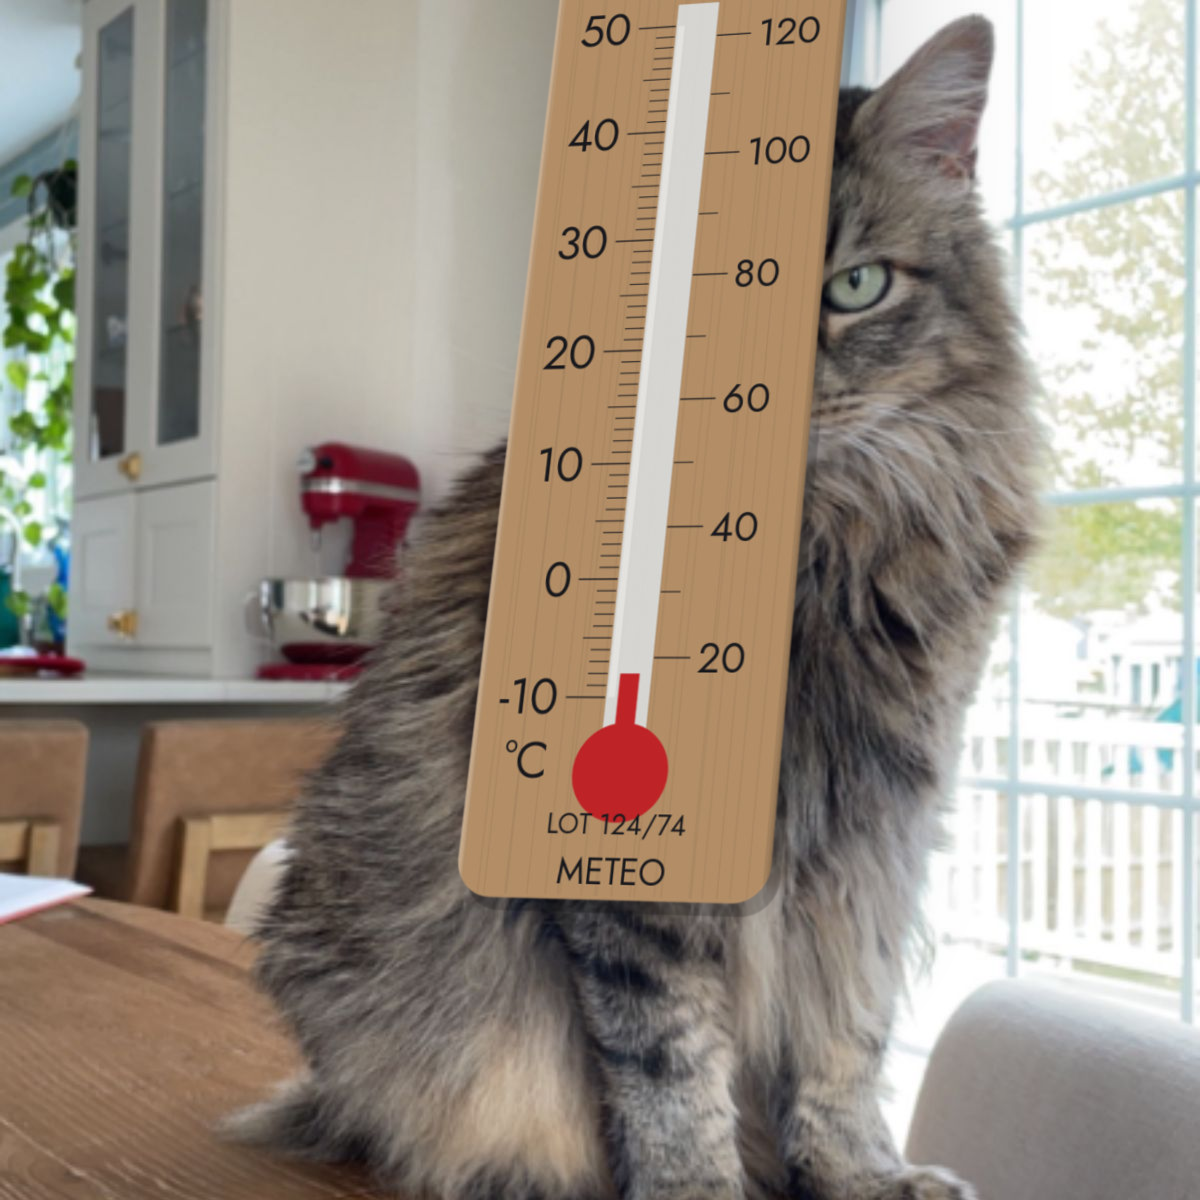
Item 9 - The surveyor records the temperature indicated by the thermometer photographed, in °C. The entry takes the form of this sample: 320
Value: -8
